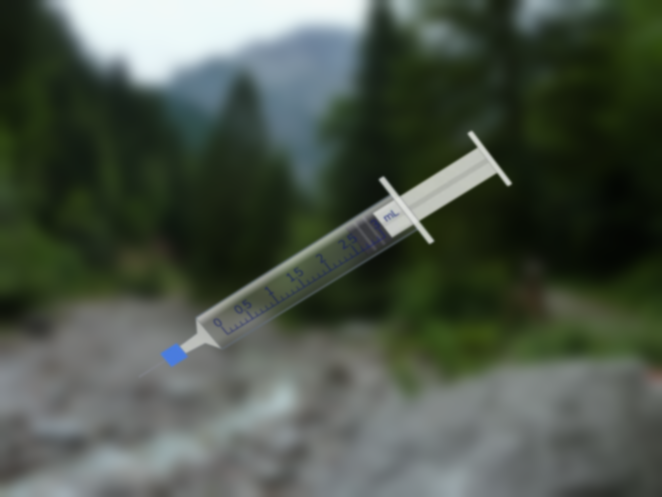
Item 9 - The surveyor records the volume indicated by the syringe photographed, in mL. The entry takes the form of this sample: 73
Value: 2.6
